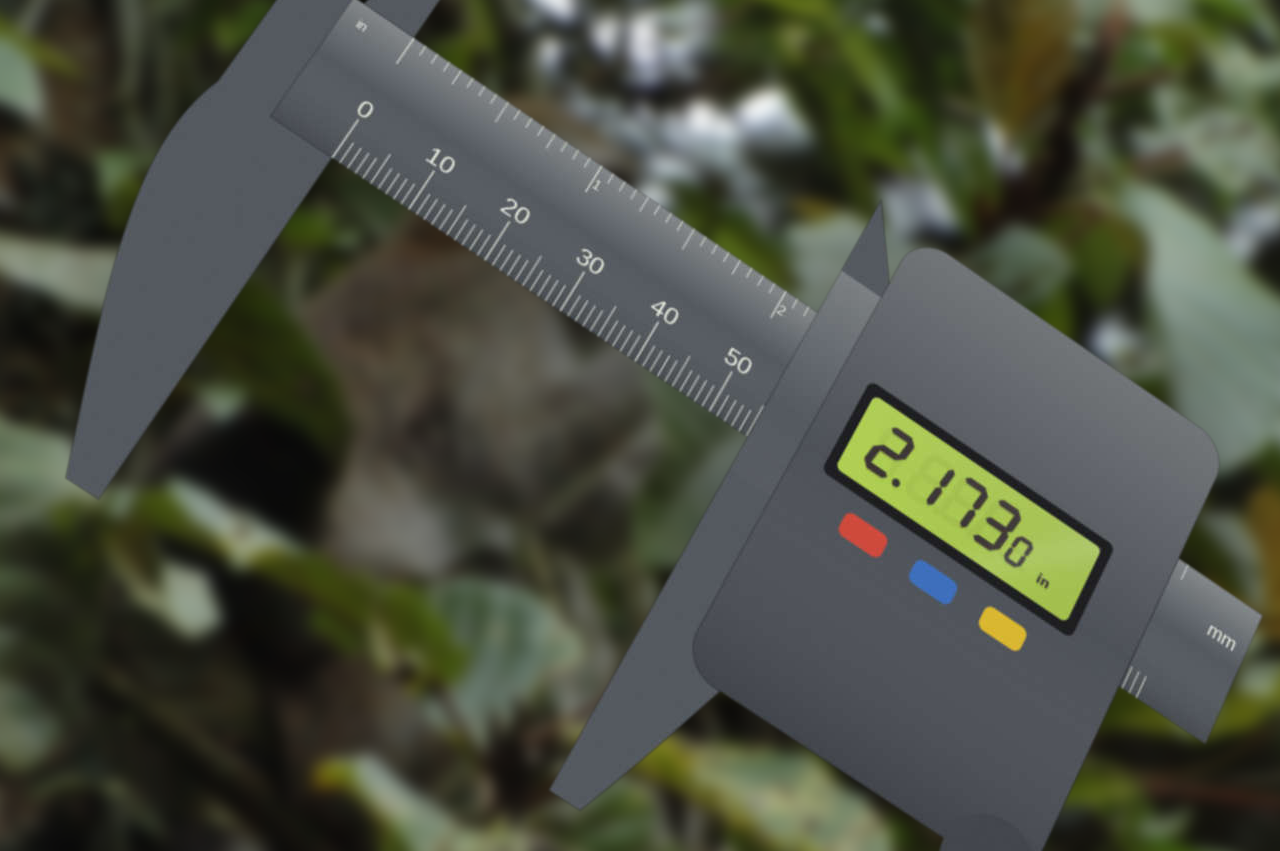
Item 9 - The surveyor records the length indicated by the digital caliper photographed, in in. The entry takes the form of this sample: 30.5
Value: 2.1730
